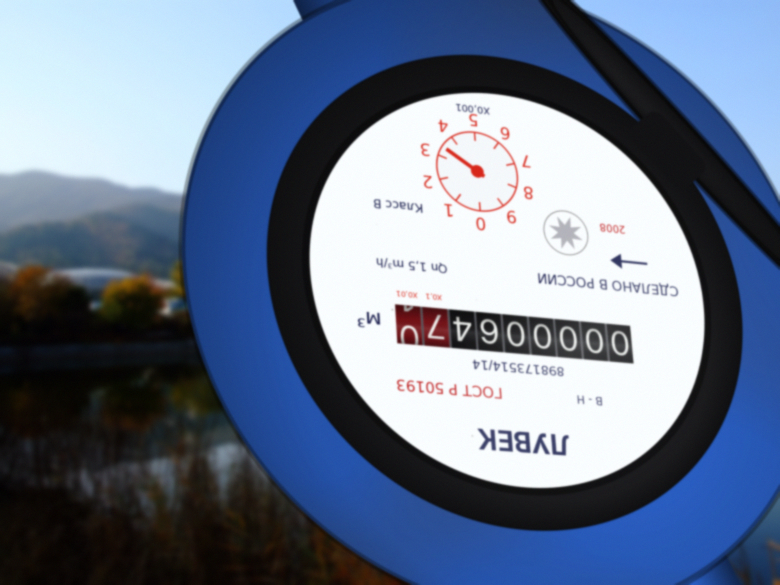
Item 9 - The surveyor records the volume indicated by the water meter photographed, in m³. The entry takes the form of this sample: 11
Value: 64.703
